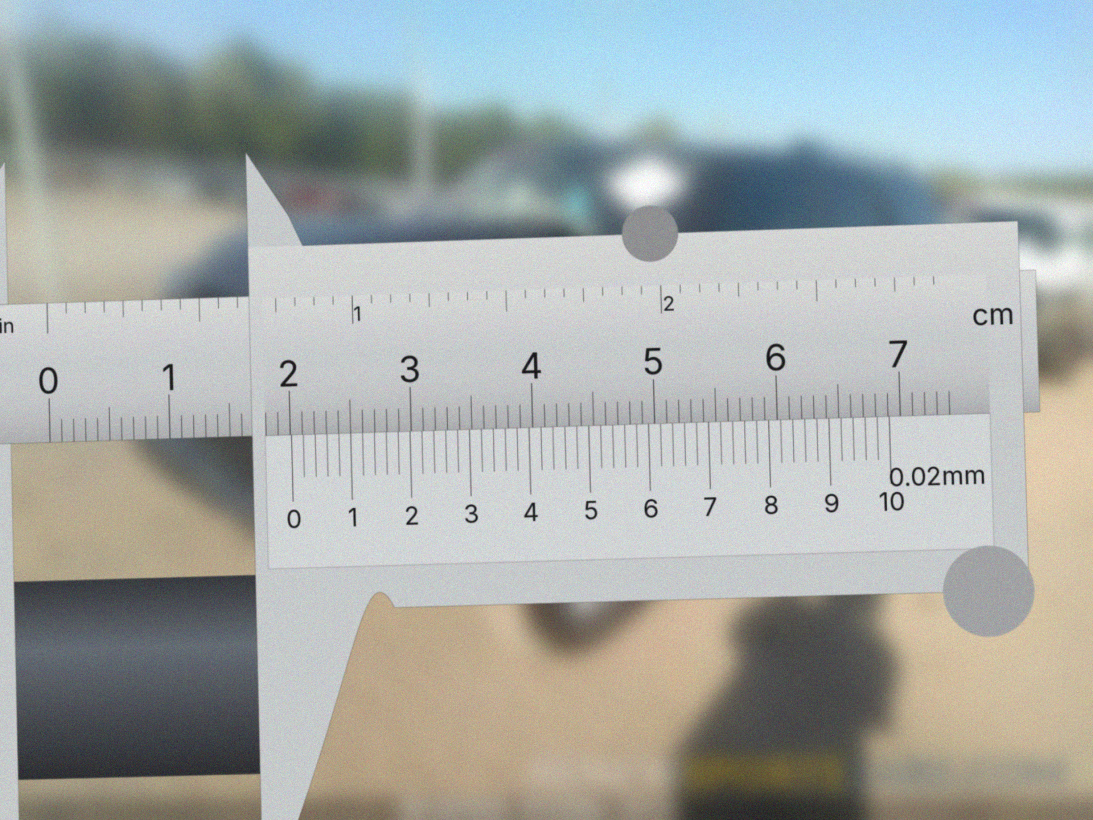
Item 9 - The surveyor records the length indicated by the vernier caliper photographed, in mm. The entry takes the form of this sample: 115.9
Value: 20.1
